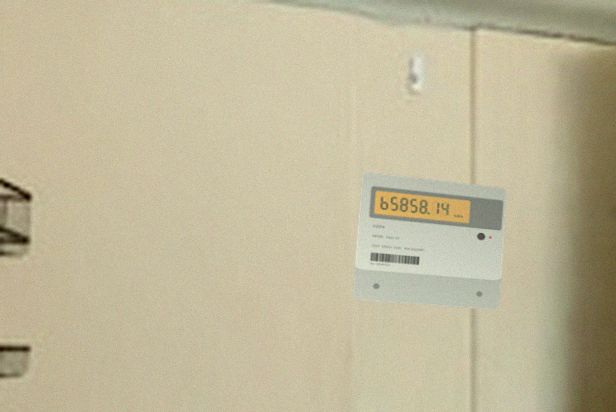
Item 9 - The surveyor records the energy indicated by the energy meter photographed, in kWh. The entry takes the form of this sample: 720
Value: 65858.14
